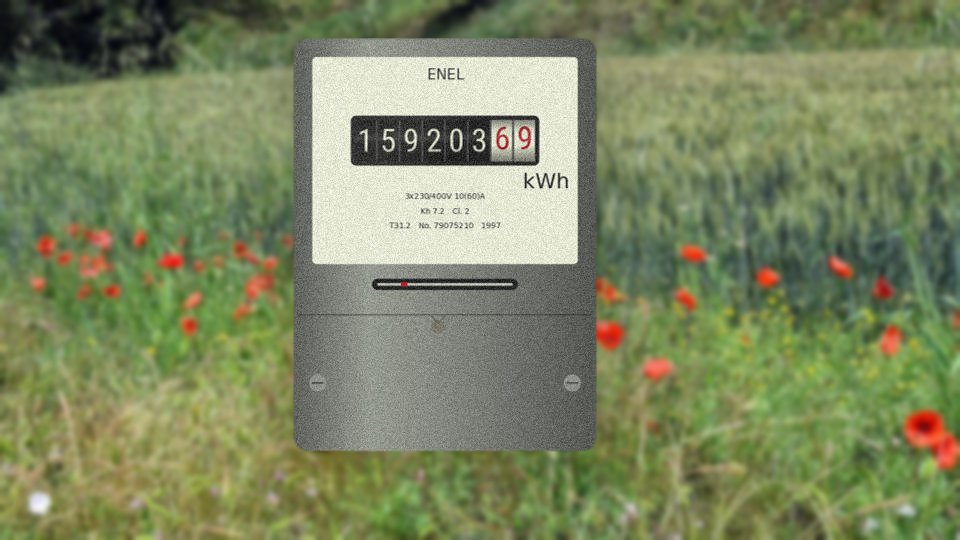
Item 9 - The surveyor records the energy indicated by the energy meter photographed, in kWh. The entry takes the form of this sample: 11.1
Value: 159203.69
